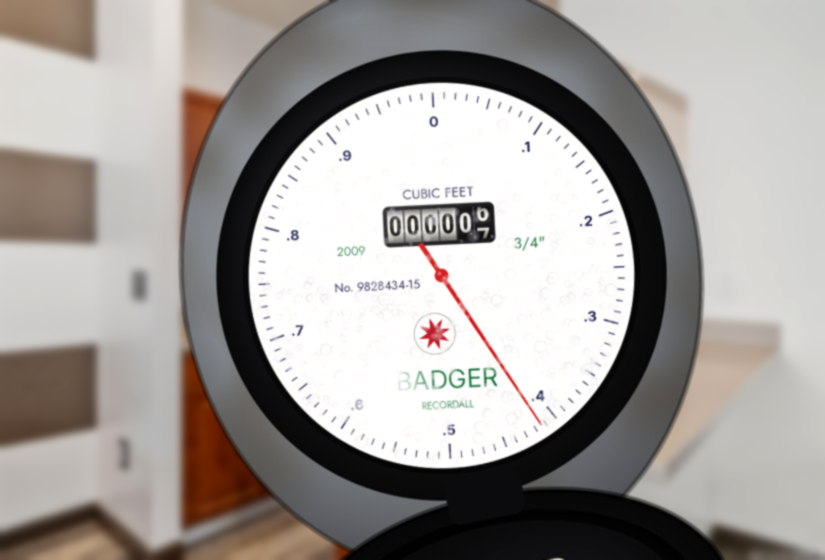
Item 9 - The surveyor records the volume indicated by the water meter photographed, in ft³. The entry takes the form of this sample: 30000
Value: 6.41
